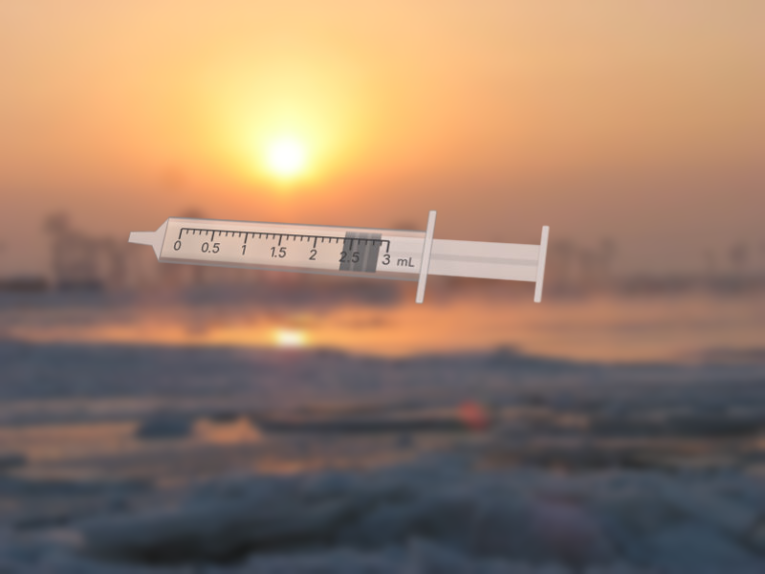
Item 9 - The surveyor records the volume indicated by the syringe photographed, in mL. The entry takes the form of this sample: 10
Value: 2.4
